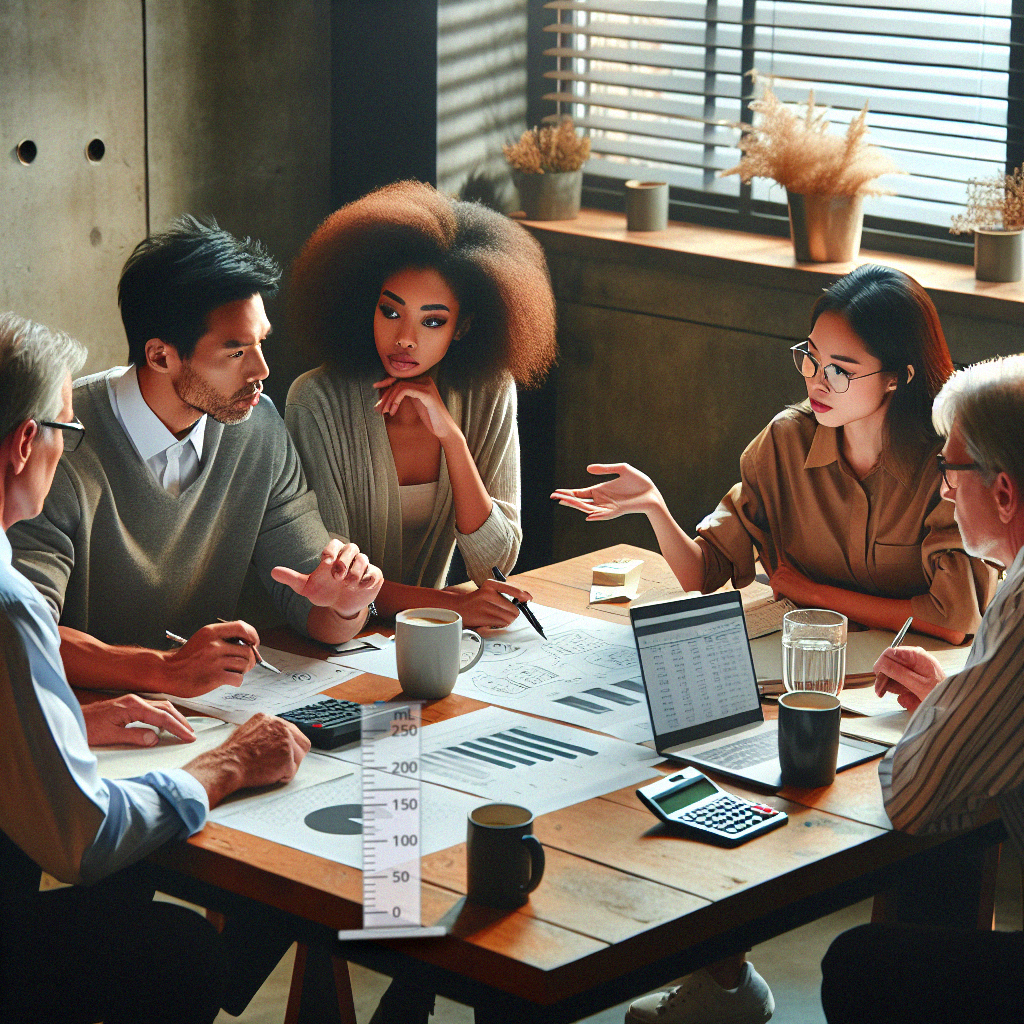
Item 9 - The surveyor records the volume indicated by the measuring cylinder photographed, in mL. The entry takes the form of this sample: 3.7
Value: 170
